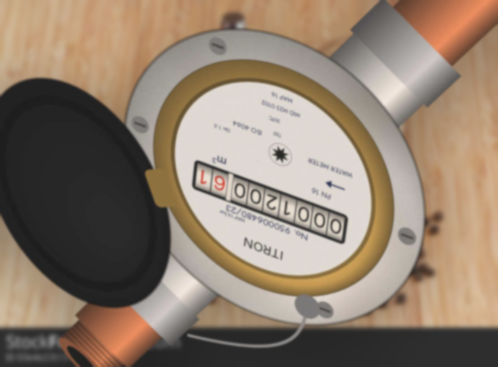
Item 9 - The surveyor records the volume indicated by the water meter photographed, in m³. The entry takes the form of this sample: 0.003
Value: 1200.61
